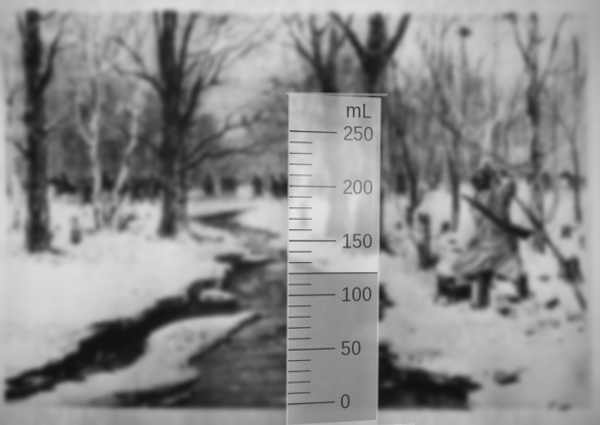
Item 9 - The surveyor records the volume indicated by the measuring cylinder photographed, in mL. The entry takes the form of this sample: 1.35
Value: 120
